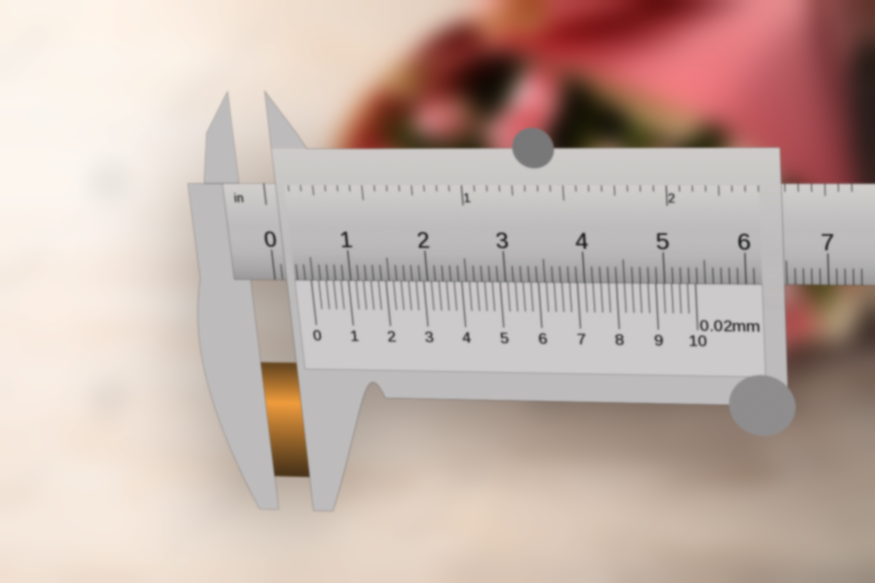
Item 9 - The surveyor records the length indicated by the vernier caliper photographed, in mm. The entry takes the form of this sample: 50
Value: 4.8
